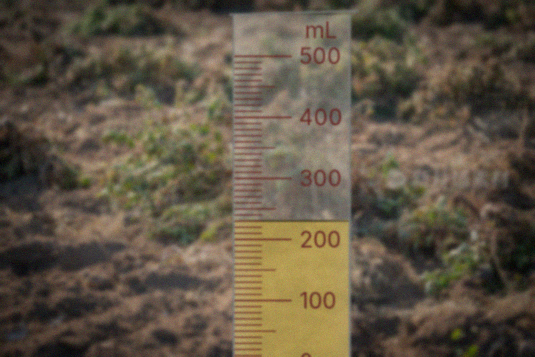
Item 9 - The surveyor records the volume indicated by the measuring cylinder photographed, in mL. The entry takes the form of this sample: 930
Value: 230
